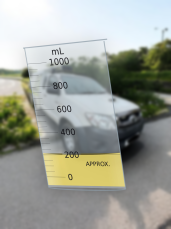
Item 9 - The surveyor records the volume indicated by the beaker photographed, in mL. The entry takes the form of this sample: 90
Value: 200
